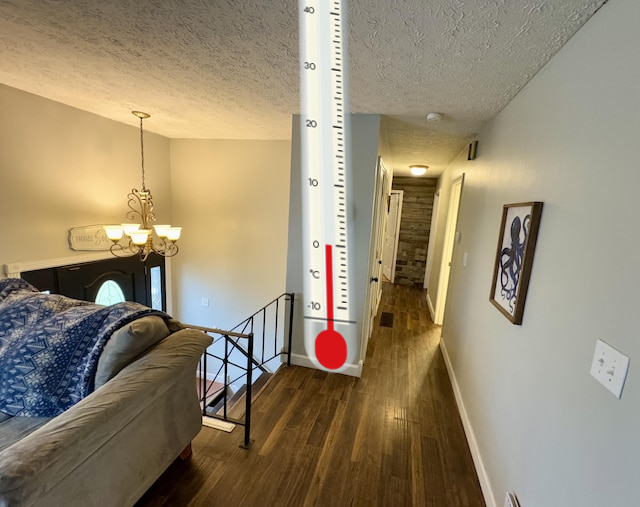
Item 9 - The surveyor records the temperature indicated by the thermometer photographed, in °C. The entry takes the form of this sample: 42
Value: 0
